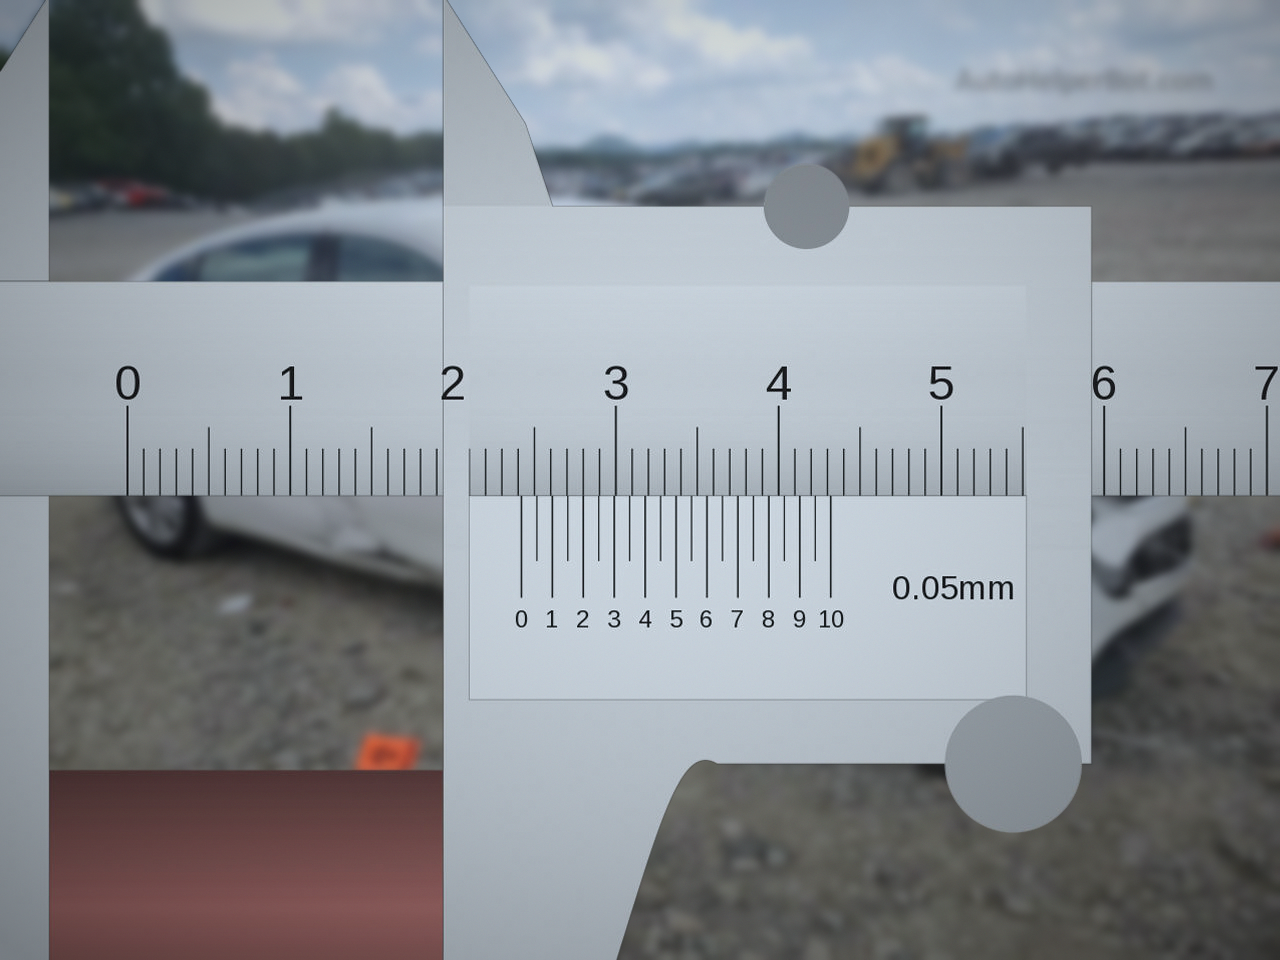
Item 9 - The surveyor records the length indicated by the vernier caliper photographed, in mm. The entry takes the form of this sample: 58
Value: 24.2
